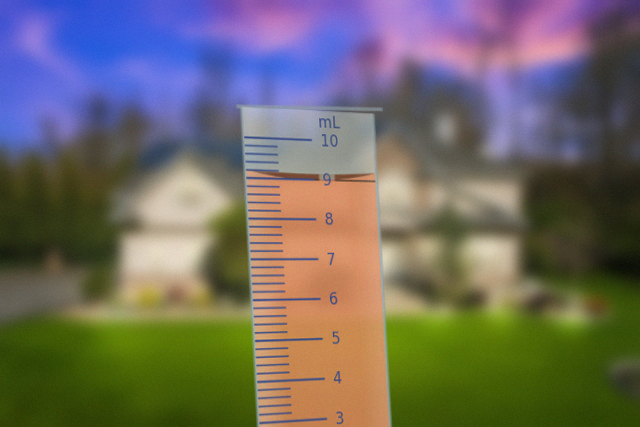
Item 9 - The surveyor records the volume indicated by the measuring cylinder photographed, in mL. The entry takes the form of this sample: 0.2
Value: 9
